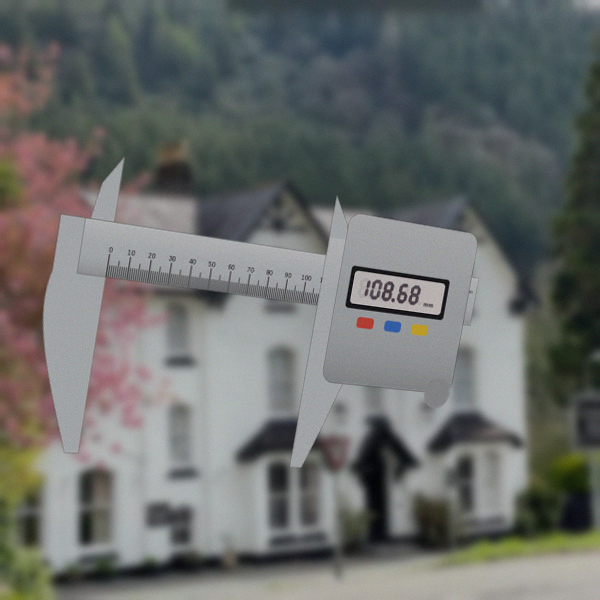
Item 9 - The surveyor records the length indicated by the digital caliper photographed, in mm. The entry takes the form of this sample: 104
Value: 108.68
